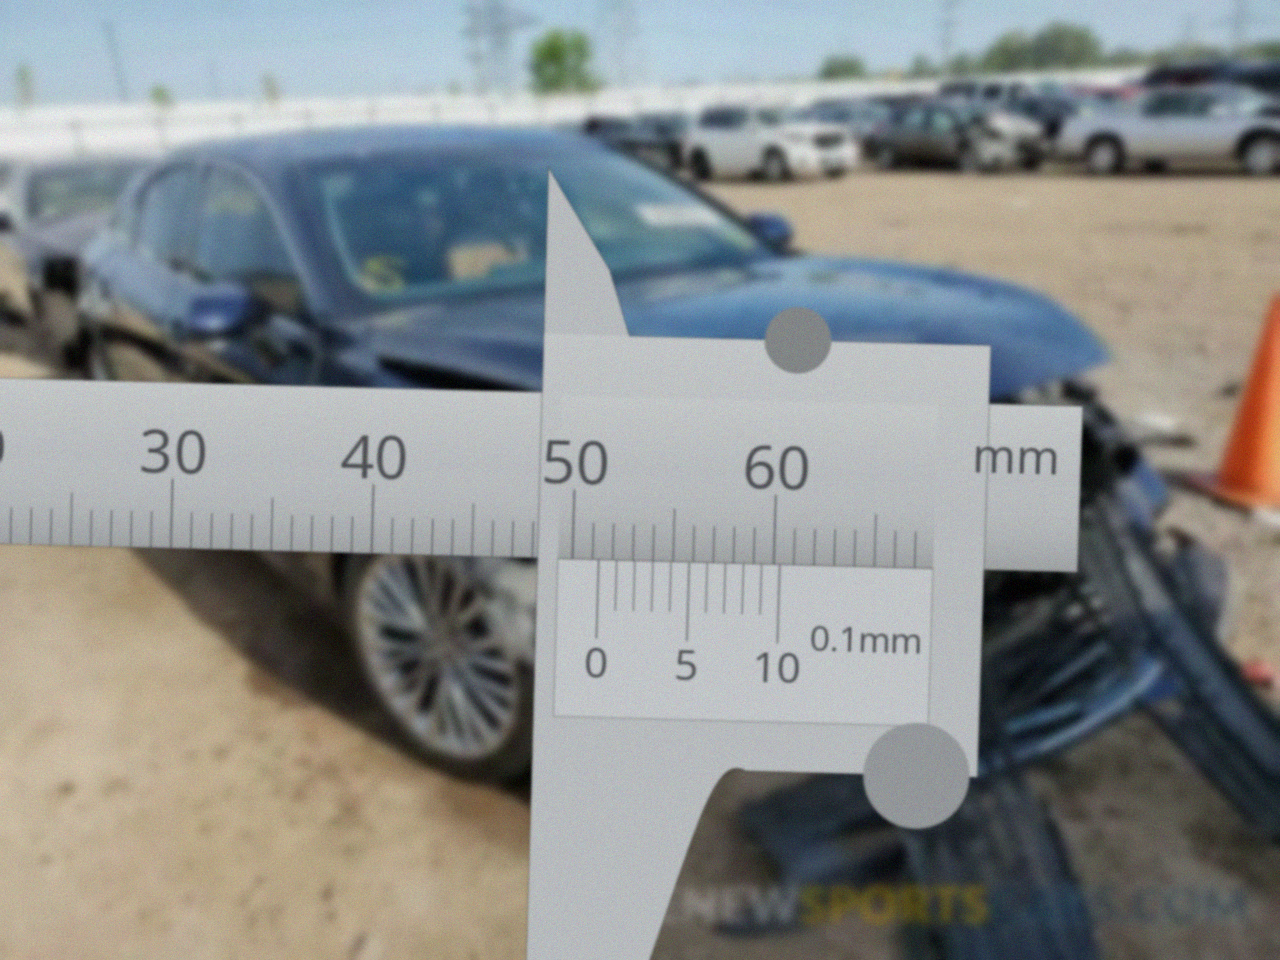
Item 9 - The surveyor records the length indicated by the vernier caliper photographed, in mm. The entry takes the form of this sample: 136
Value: 51.3
